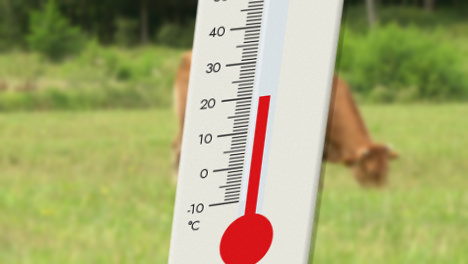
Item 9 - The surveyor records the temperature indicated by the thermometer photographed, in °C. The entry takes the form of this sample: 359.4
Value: 20
